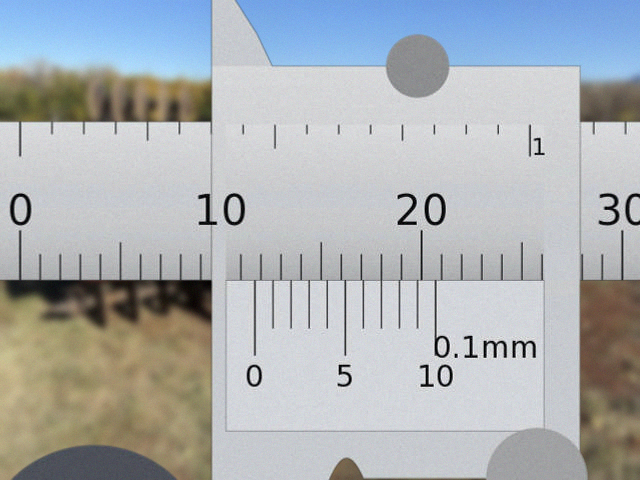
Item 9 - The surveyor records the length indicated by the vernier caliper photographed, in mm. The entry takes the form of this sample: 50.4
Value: 11.7
